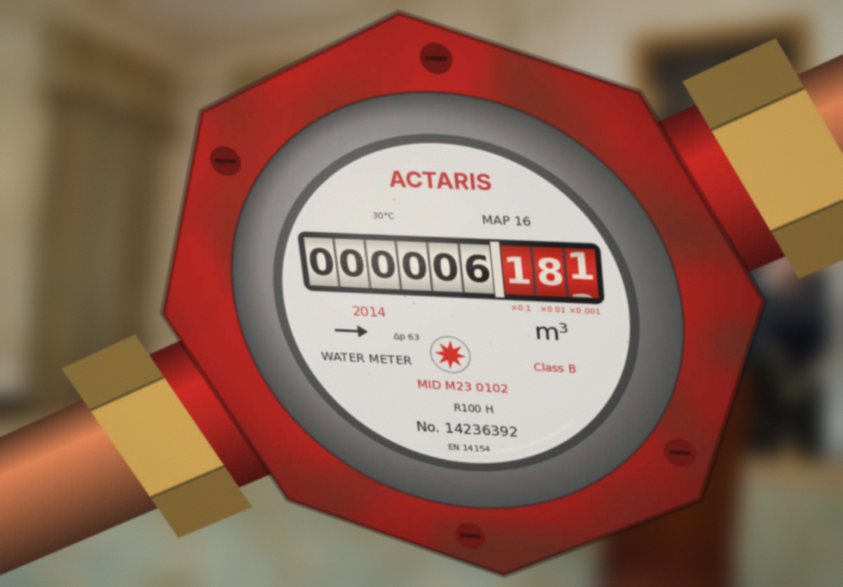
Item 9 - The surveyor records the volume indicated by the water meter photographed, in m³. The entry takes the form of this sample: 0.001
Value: 6.181
